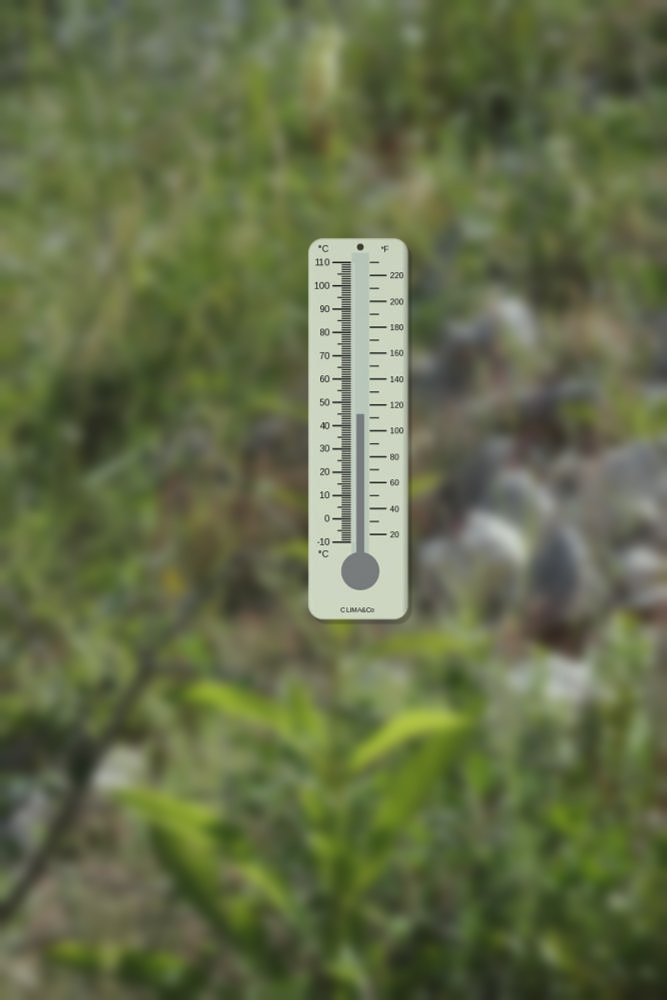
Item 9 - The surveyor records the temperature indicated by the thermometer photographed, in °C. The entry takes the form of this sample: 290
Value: 45
